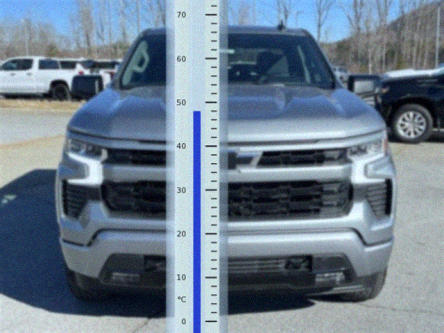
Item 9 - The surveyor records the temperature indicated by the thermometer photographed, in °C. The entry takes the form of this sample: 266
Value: 48
